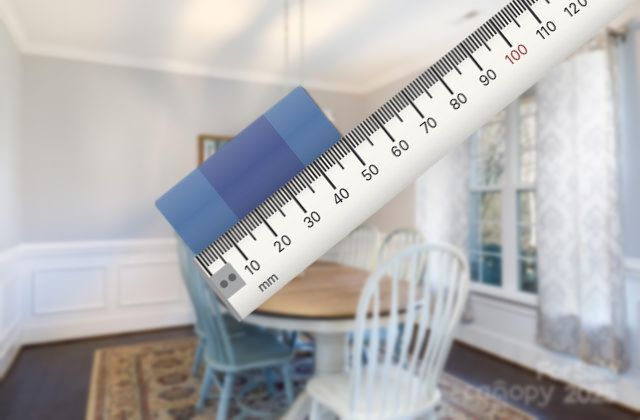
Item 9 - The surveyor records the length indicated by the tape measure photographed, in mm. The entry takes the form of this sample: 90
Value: 50
